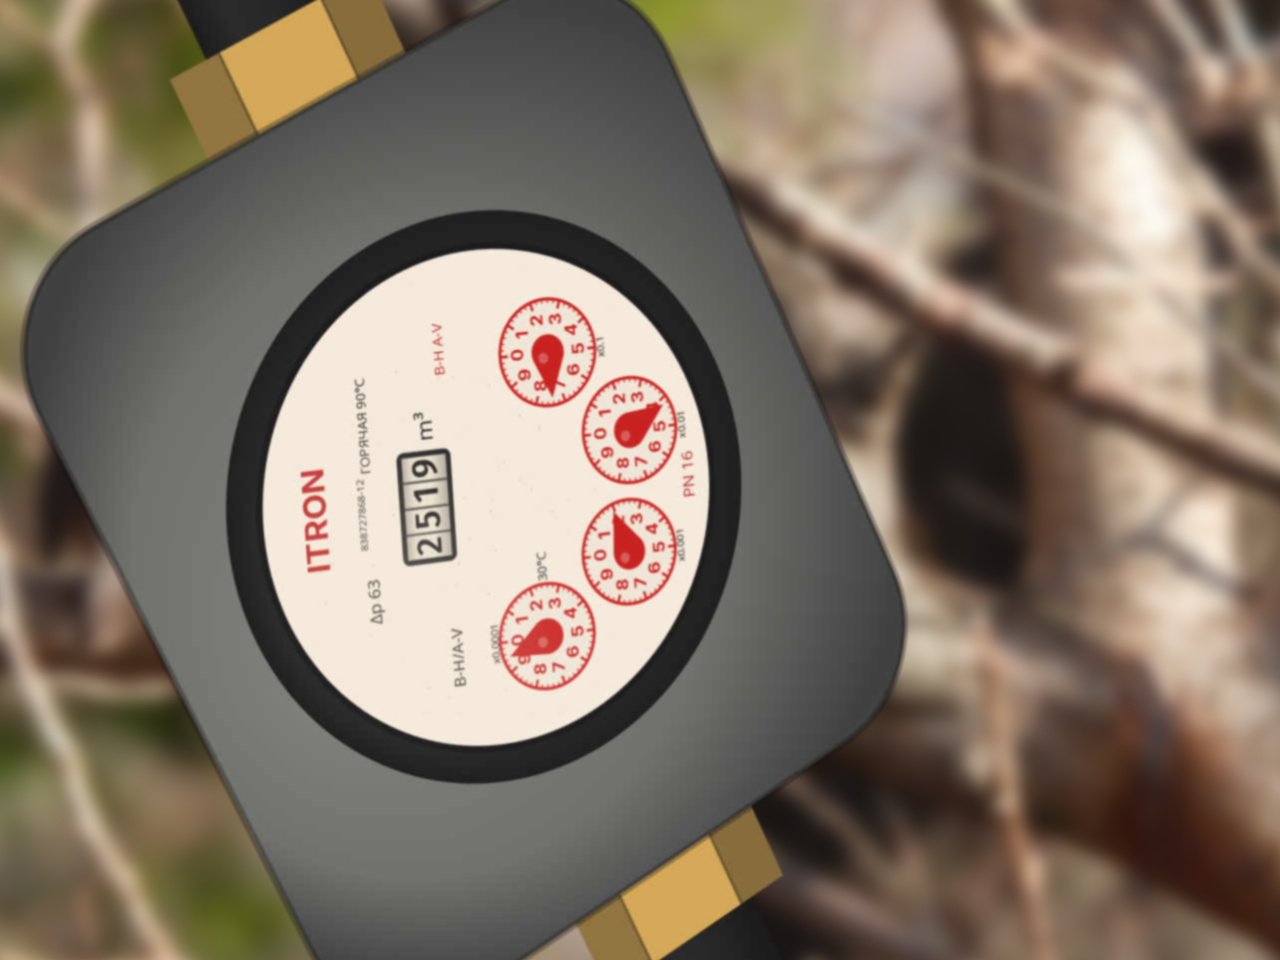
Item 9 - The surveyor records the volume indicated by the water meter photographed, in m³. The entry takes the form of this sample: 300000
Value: 2519.7419
